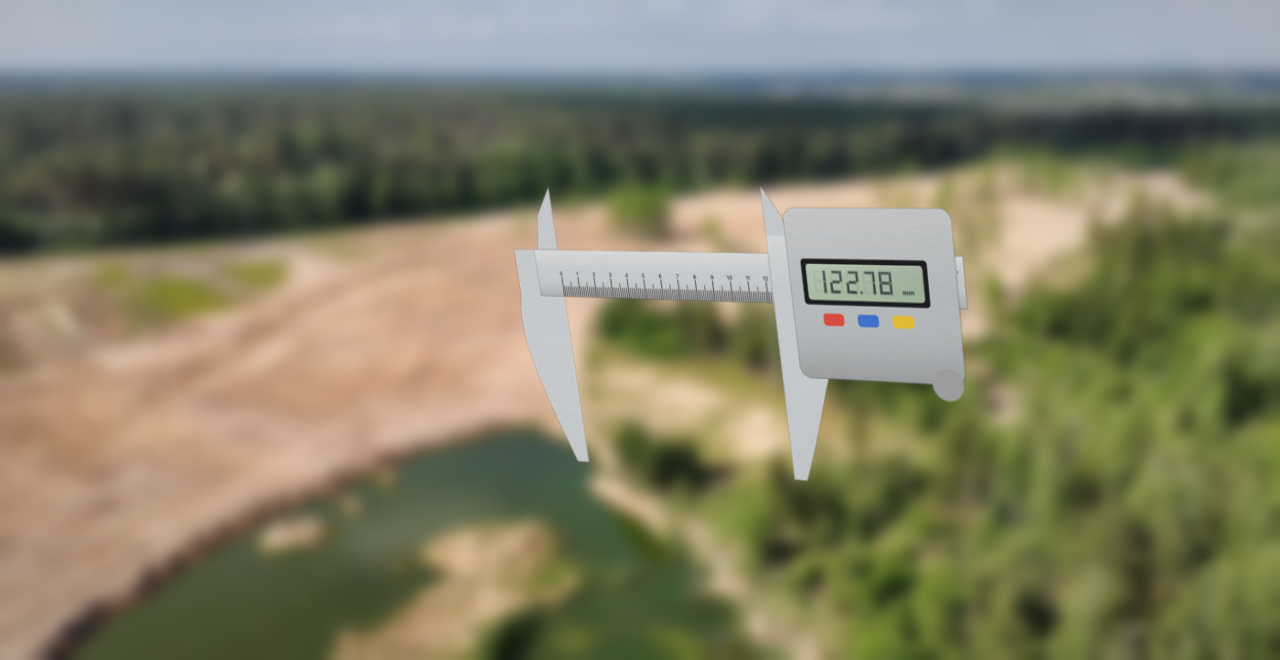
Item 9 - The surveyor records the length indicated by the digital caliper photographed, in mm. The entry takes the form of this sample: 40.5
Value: 122.78
